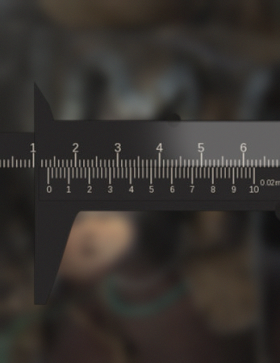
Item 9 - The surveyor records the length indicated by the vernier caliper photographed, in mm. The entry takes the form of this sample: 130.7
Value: 13.5
